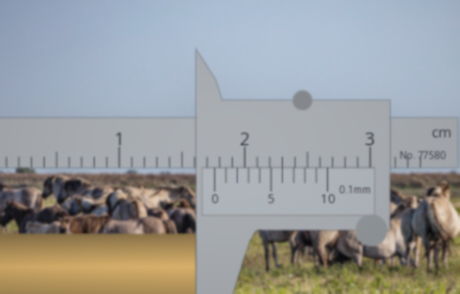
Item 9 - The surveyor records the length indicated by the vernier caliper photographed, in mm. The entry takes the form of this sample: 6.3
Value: 17.6
